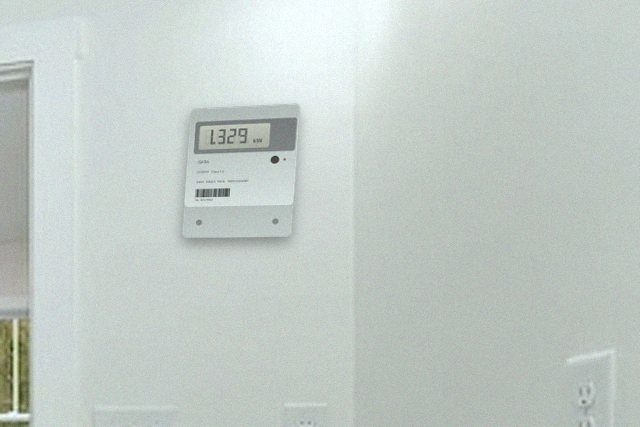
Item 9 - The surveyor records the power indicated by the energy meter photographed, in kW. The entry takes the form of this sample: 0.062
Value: 1.329
